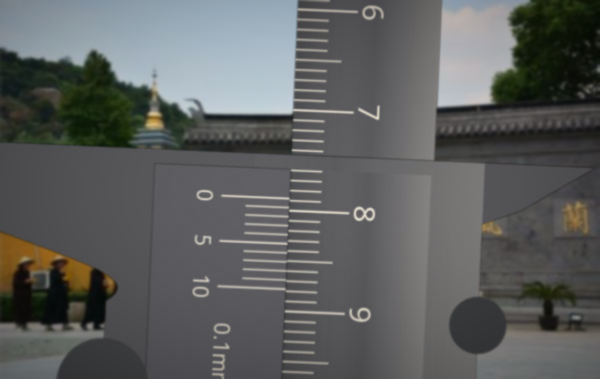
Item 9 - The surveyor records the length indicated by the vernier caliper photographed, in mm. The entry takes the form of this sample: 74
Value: 78.8
